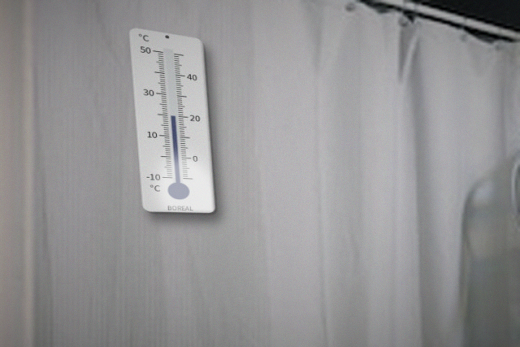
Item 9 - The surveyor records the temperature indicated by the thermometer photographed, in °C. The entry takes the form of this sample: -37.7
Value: 20
